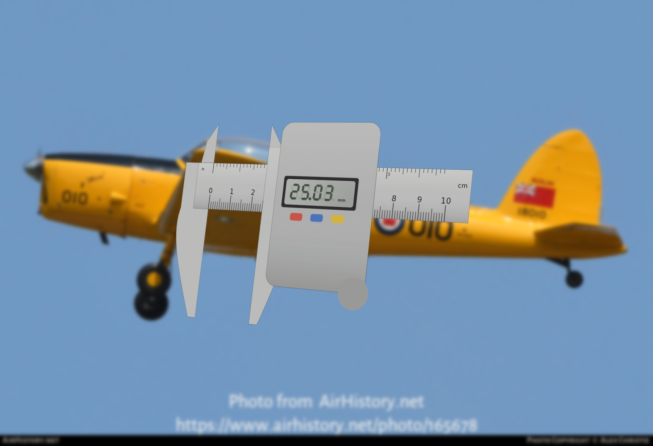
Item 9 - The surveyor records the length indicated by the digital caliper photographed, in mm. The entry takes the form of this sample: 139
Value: 25.03
